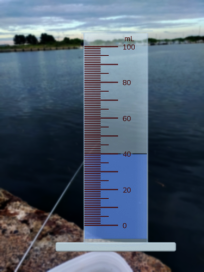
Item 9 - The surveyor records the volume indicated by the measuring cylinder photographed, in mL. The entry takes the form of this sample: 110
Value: 40
